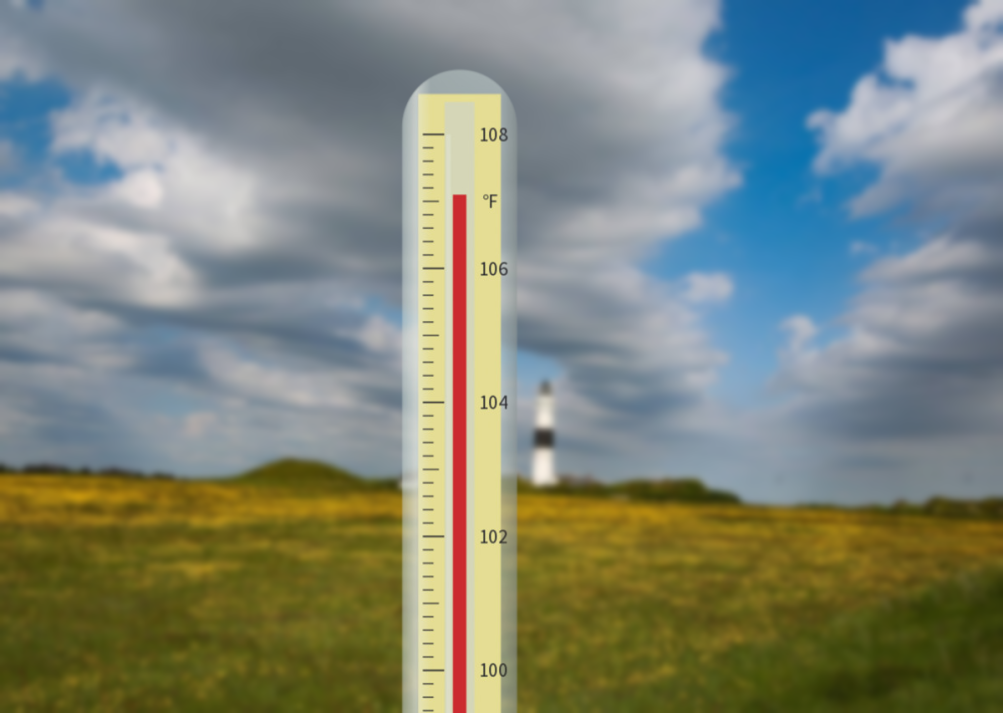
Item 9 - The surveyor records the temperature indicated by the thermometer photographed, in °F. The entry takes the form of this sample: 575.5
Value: 107.1
